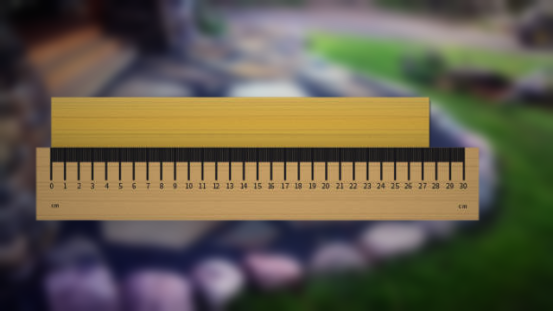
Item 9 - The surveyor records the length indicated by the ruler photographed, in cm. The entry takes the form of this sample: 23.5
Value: 27.5
